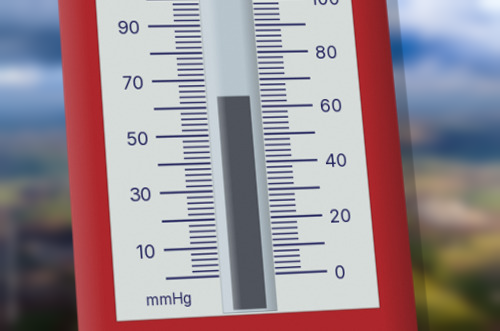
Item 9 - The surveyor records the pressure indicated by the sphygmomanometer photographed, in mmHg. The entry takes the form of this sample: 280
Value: 64
